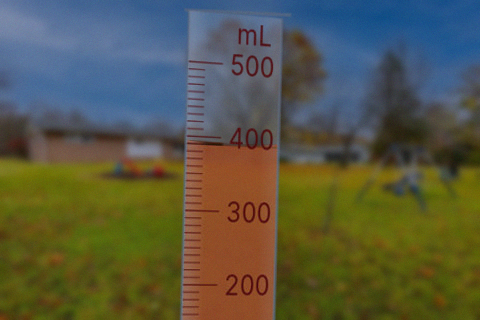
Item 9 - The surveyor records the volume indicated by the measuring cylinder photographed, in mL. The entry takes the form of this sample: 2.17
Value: 390
